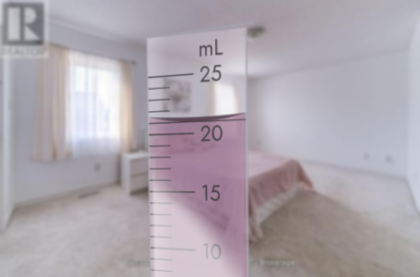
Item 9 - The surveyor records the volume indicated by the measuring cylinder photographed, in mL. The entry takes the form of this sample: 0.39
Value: 21
